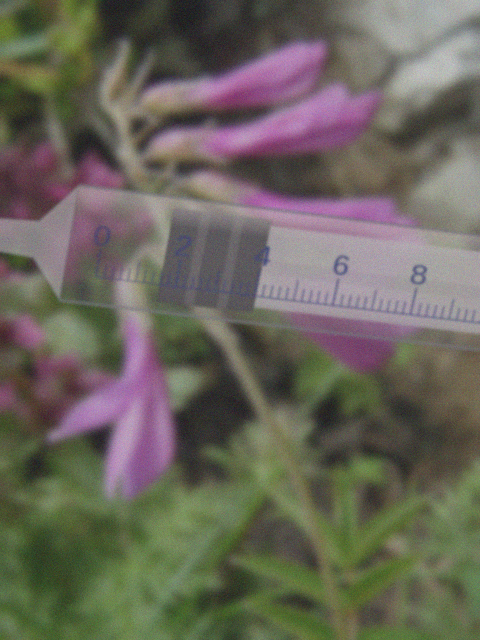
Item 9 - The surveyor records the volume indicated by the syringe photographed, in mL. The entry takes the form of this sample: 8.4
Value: 1.6
